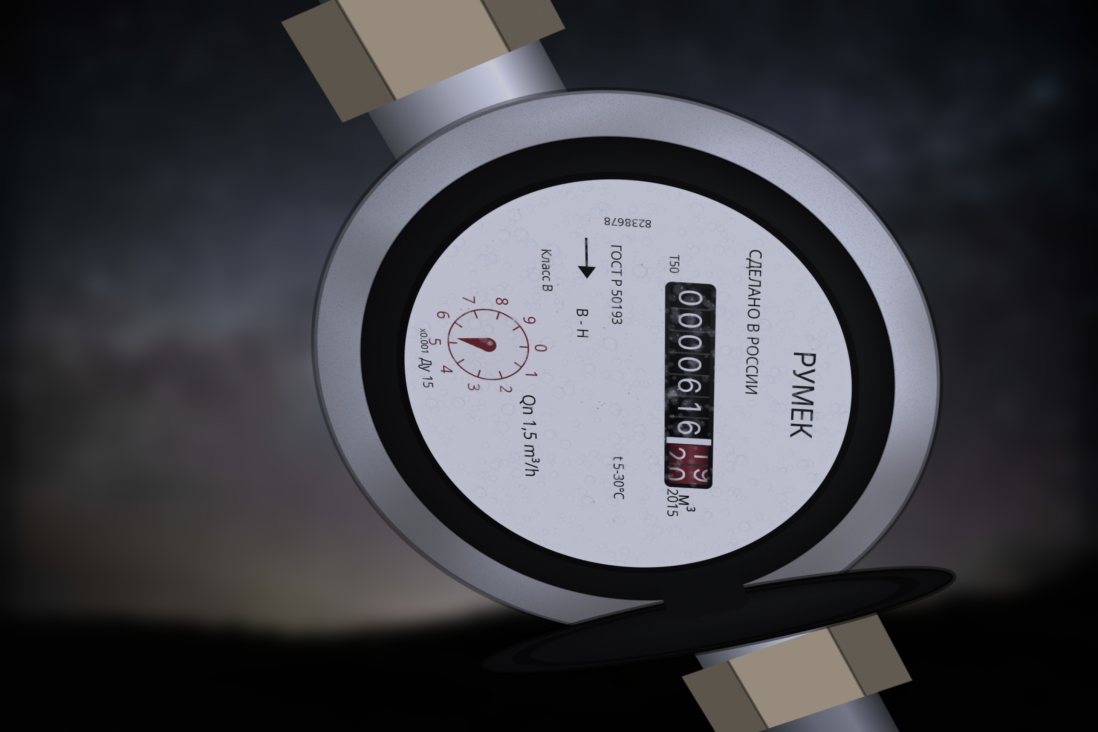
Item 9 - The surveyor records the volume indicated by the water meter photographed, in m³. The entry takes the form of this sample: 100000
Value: 616.195
